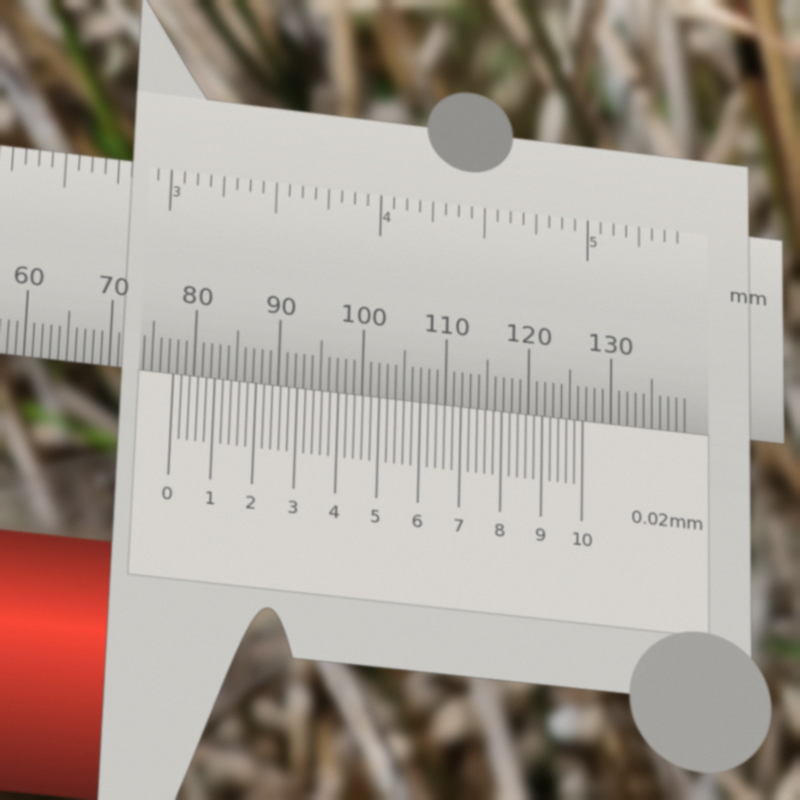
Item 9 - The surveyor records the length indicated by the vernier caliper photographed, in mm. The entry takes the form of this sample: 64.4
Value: 77.6
